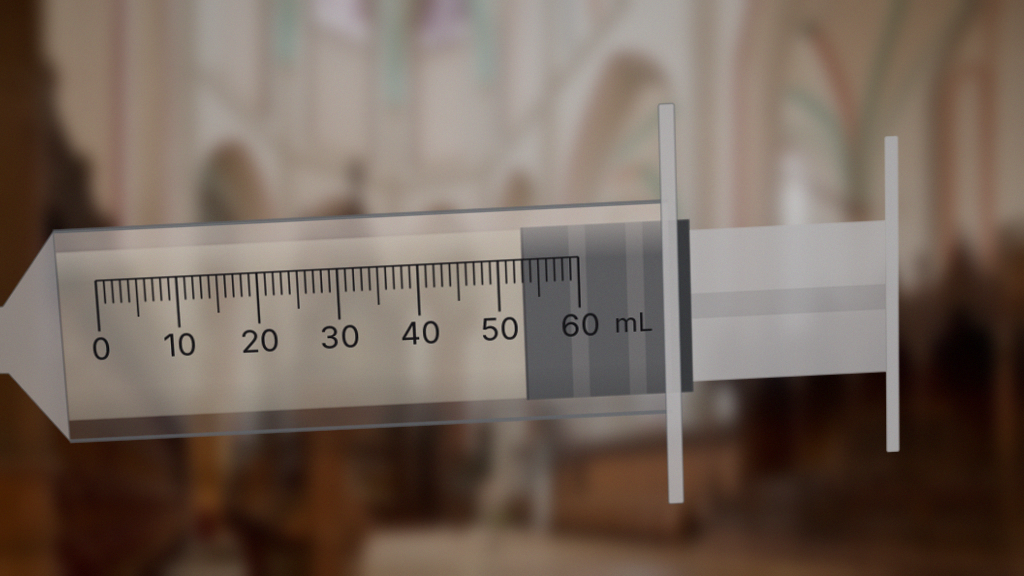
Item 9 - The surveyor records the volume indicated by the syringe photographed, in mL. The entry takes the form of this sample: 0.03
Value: 53
